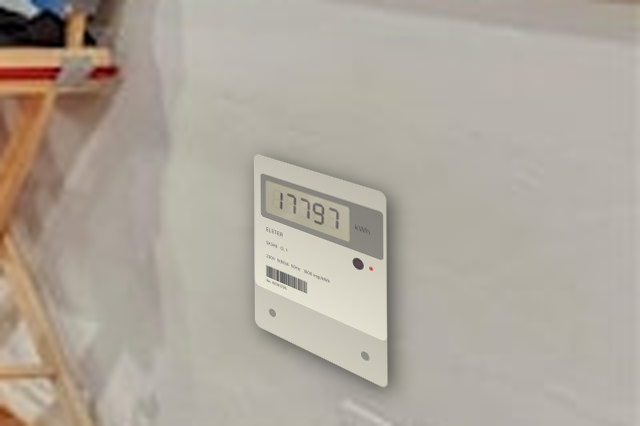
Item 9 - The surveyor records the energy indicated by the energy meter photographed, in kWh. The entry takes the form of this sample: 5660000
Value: 17797
